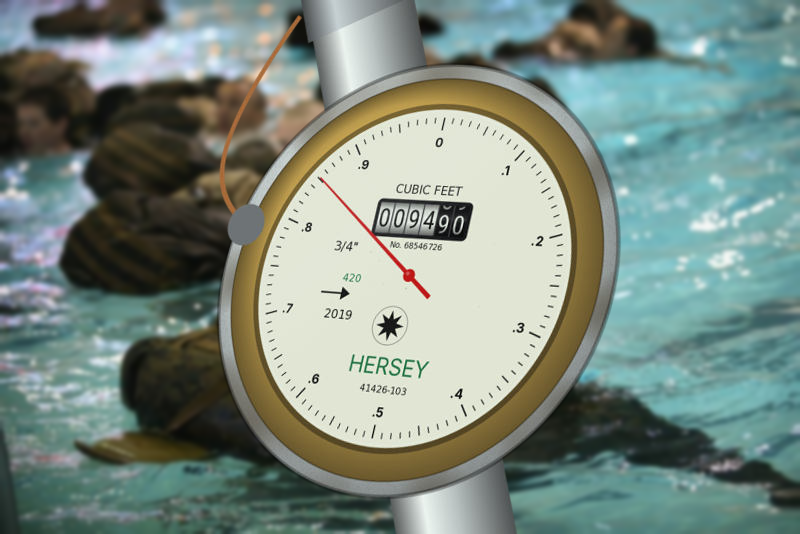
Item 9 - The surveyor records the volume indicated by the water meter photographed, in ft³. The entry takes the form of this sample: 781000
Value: 9489.85
